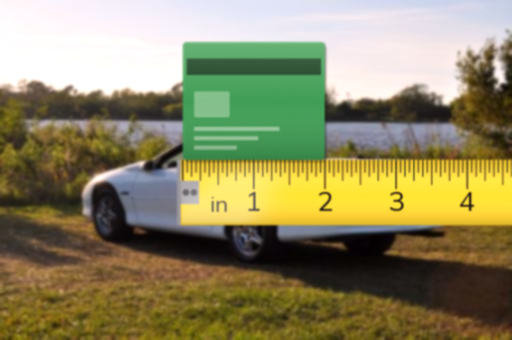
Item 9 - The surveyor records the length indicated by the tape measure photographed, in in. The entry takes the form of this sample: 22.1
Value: 2
